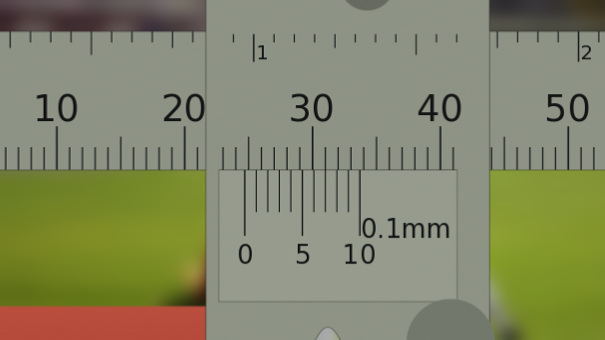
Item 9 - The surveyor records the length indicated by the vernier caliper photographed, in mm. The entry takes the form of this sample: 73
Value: 24.7
